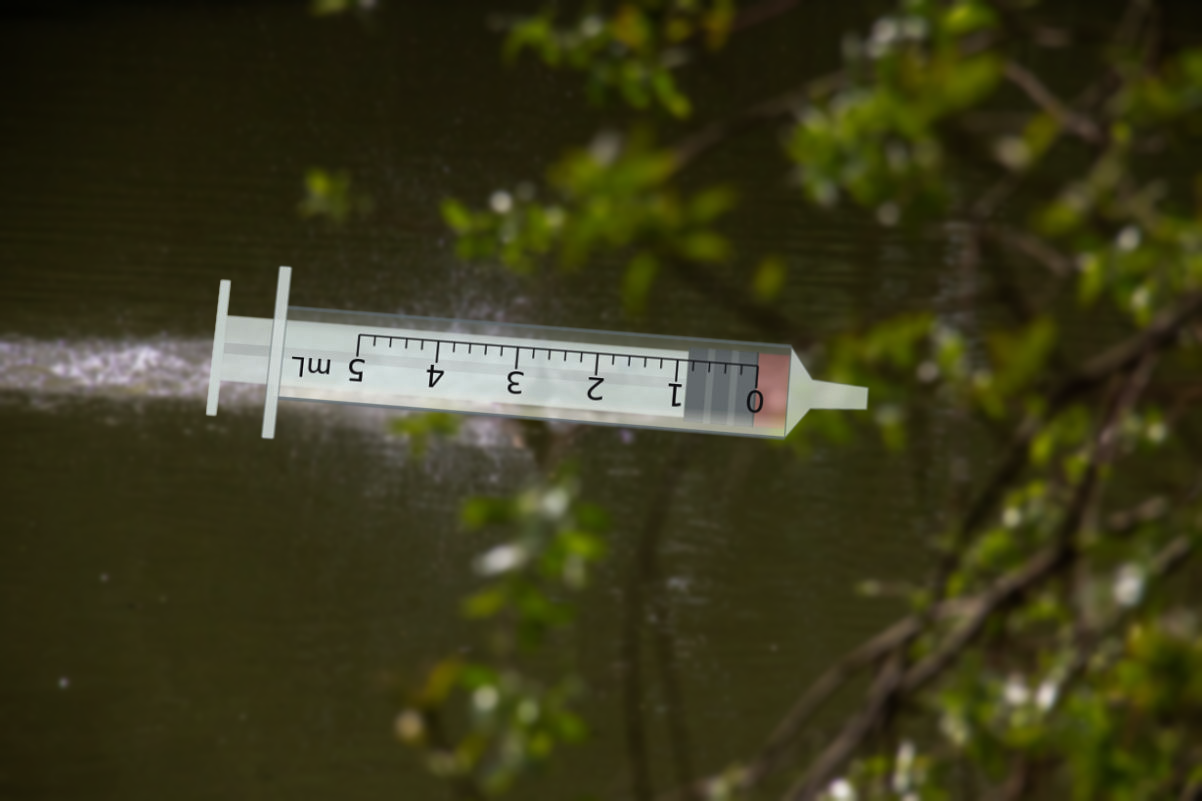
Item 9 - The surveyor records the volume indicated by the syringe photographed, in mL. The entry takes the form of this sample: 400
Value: 0
